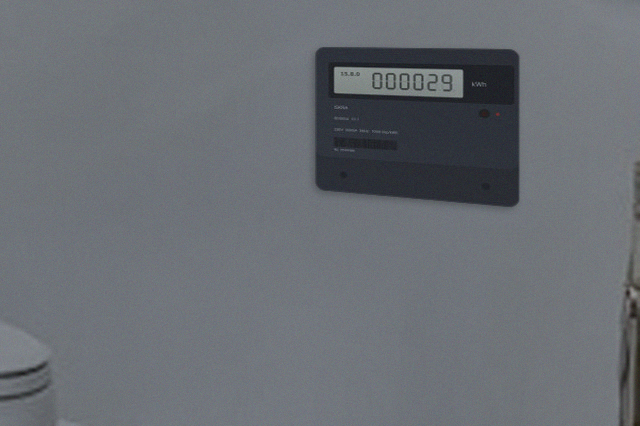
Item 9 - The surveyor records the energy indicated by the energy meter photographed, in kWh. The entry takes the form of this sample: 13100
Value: 29
